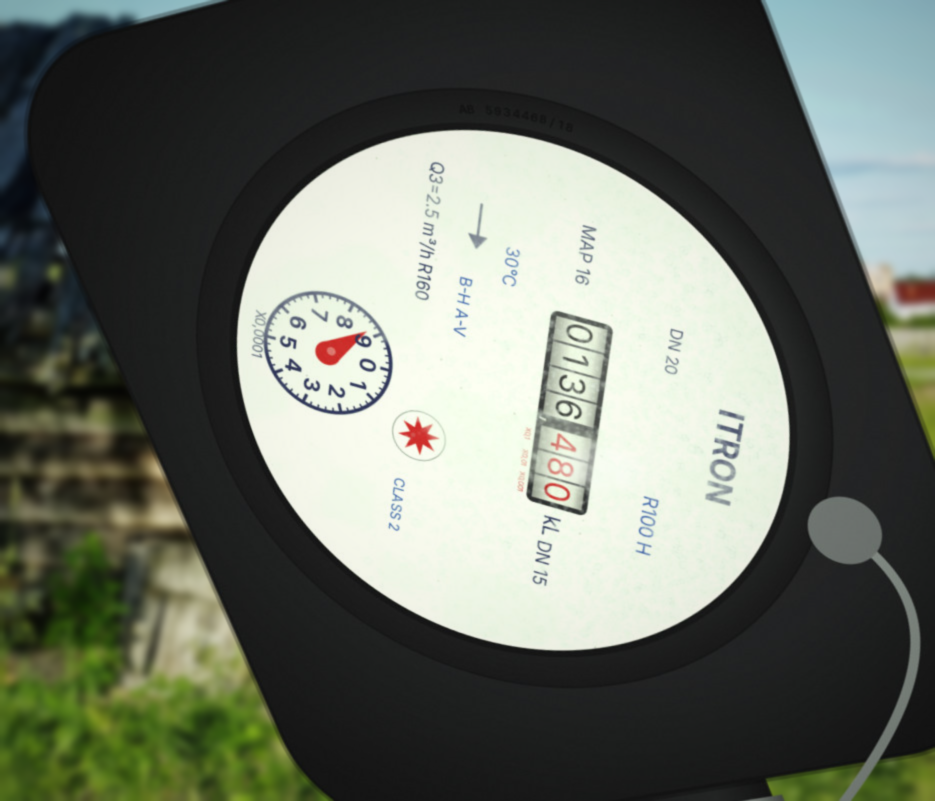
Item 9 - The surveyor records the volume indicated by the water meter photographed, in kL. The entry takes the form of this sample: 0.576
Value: 136.4808
